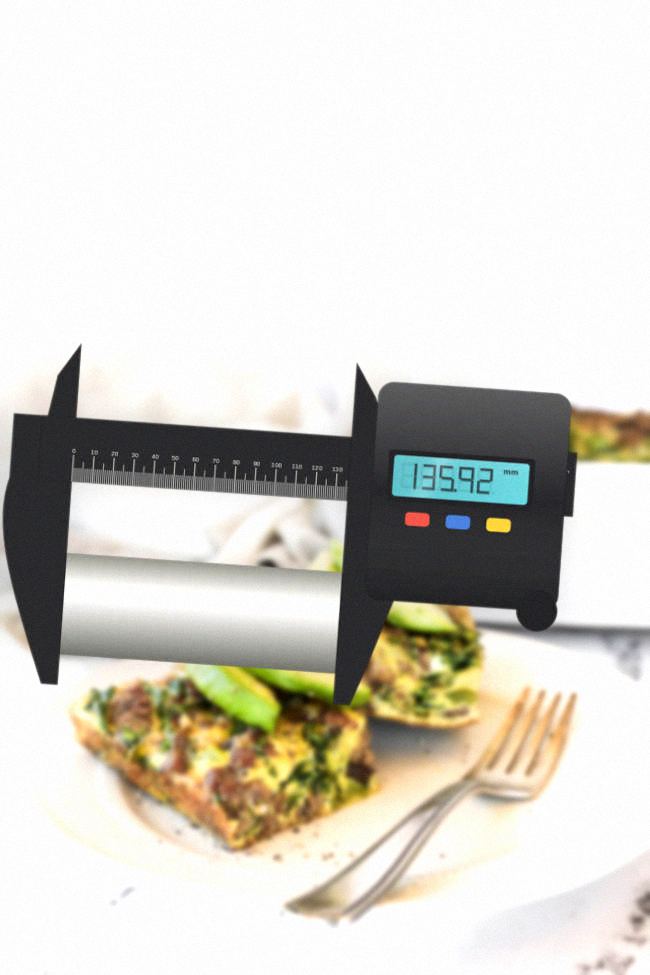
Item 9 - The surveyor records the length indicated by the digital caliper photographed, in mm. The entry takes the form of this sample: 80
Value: 135.92
